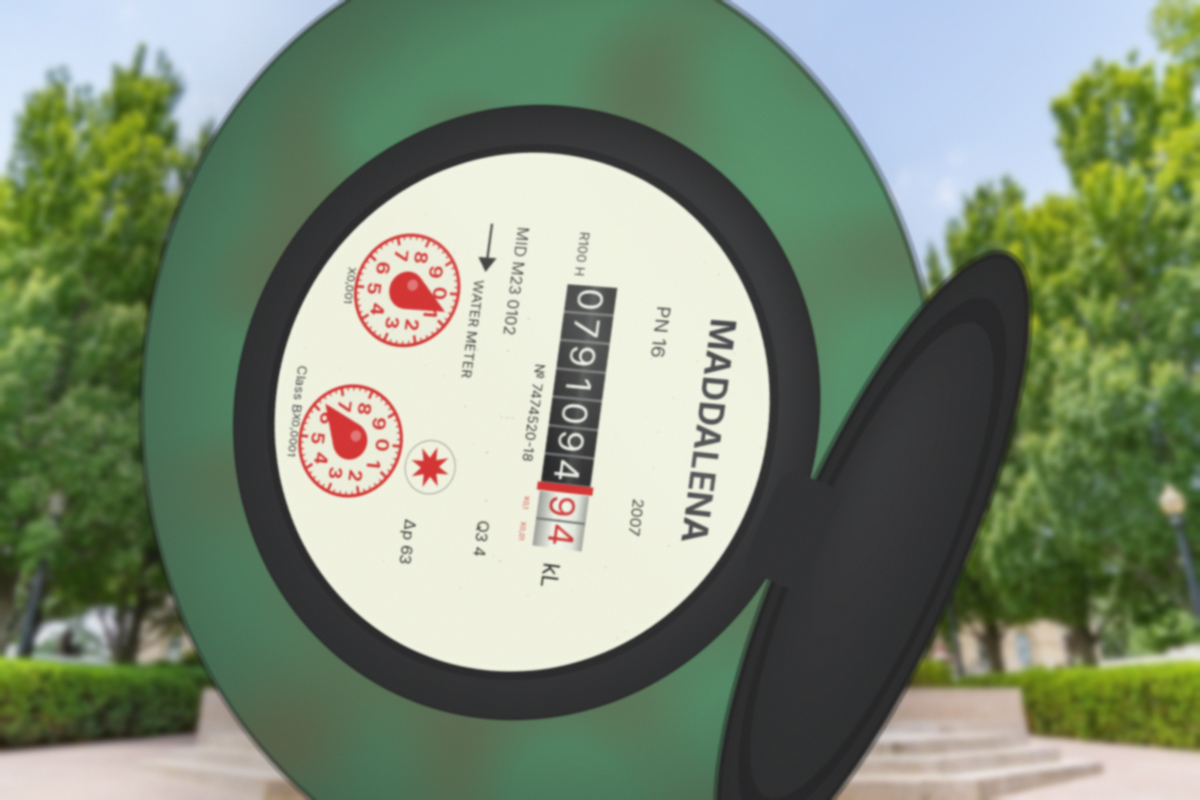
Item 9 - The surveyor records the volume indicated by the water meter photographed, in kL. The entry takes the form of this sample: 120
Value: 791094.9406
